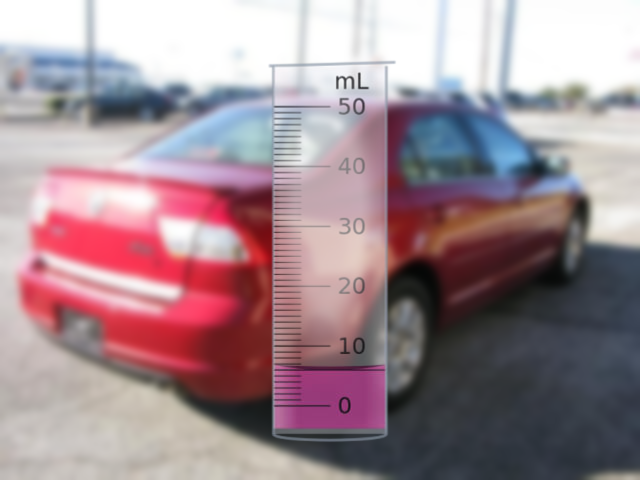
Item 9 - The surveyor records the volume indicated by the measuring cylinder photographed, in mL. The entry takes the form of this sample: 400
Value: 6
